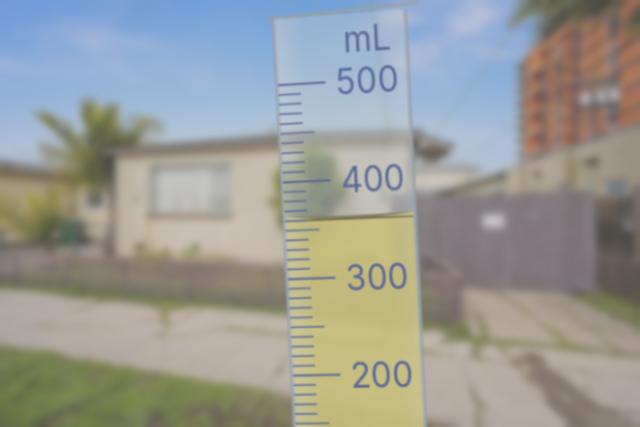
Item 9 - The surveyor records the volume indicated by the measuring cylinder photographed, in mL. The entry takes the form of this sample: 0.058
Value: 360
